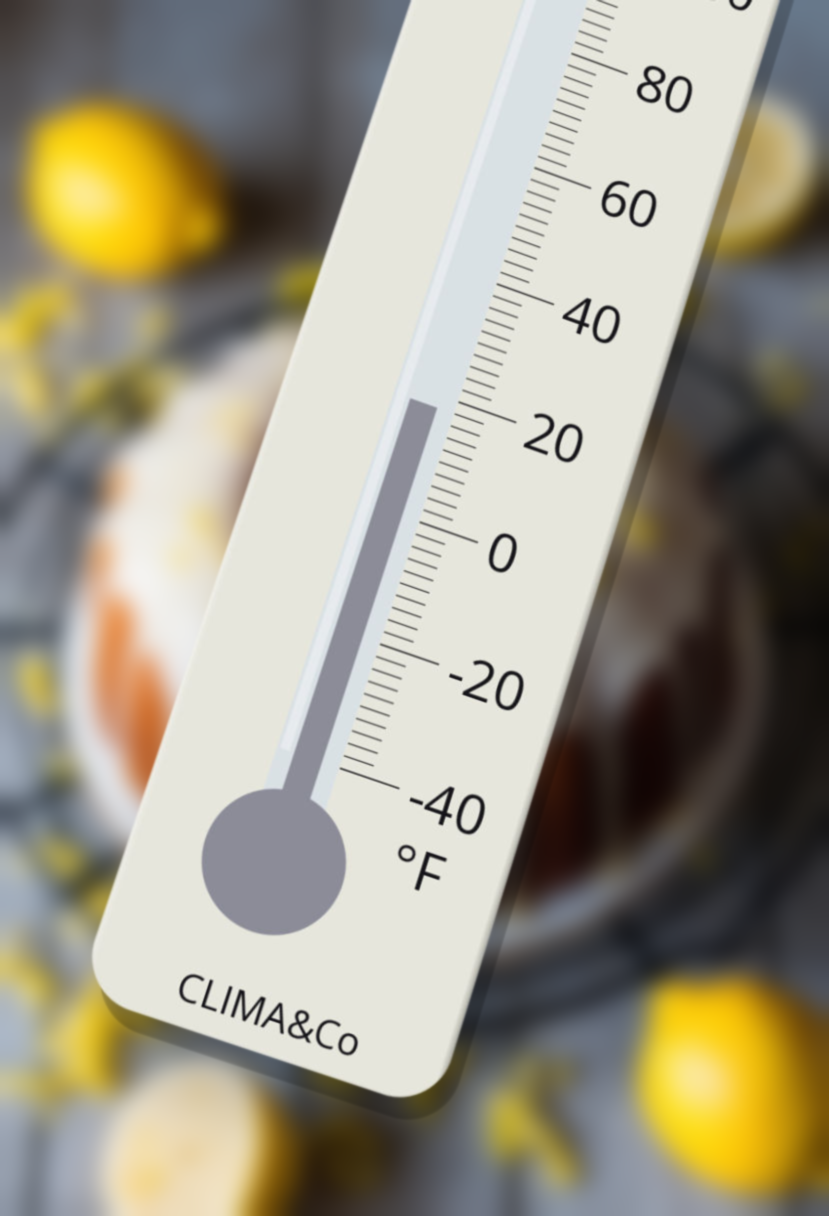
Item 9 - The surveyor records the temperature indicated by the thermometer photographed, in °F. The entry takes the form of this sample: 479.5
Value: 18
